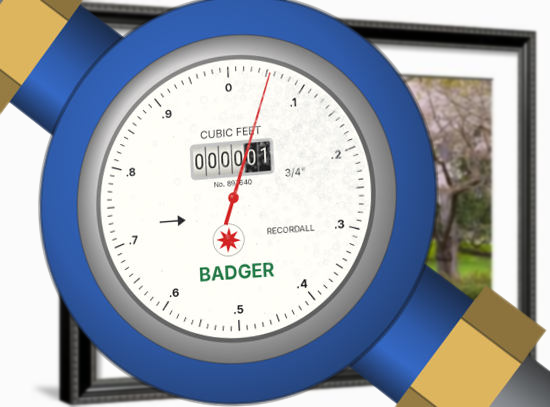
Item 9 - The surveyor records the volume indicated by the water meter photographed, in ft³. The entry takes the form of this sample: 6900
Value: 1.05
